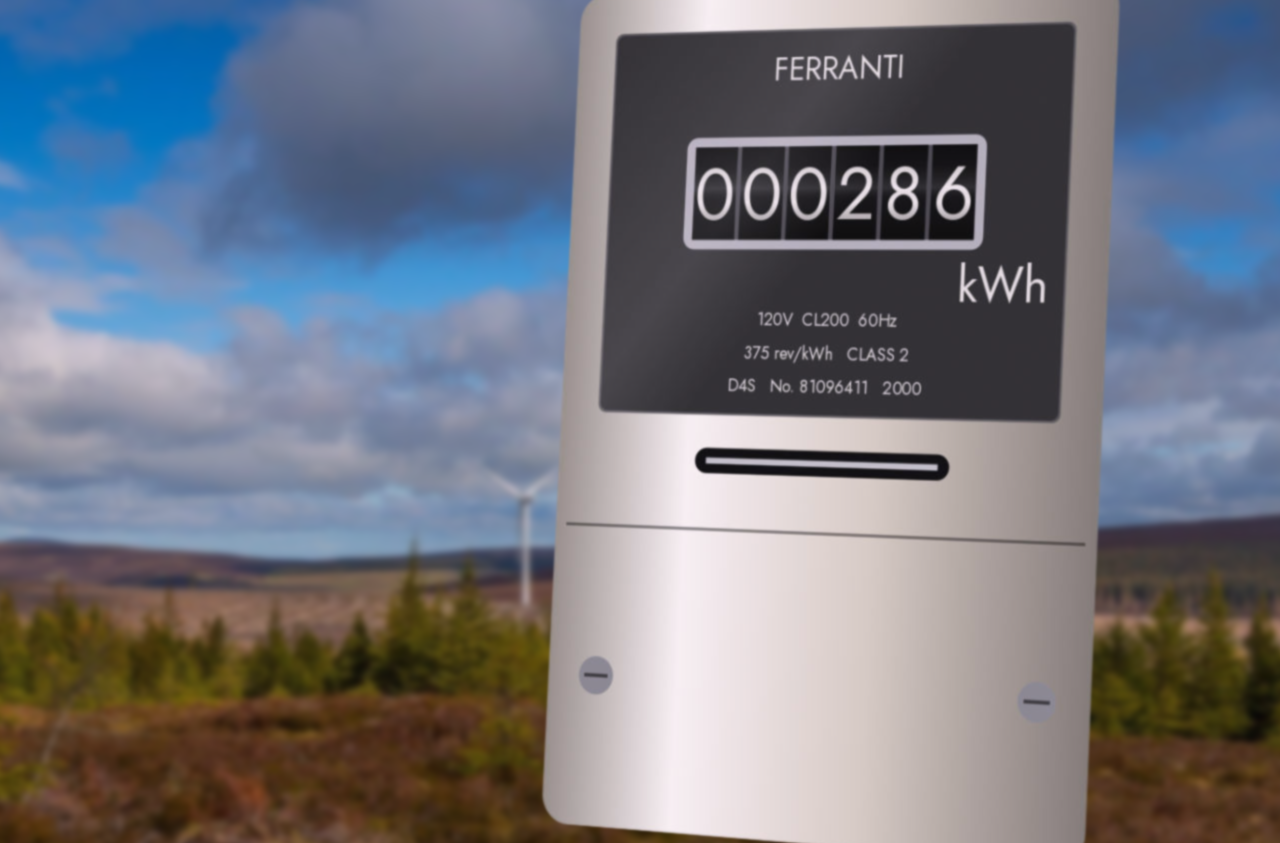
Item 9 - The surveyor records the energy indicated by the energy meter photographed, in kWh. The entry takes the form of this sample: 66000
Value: 286
